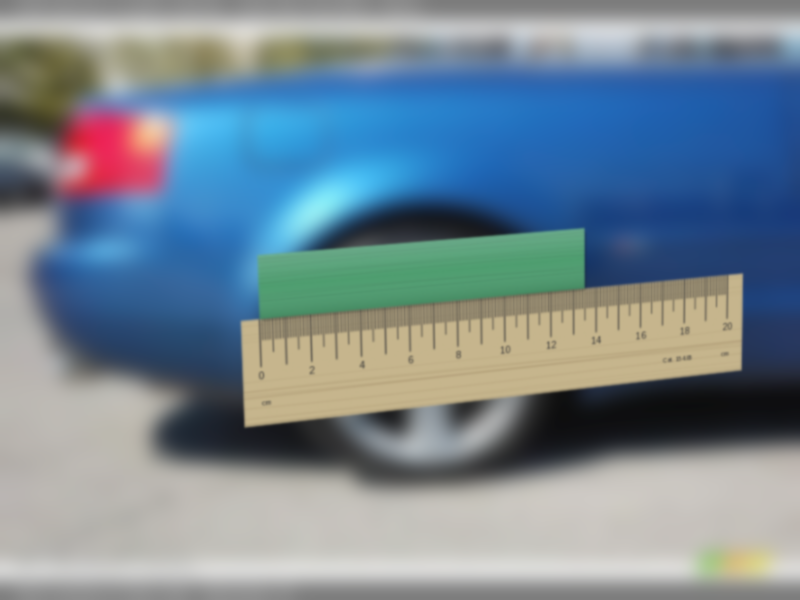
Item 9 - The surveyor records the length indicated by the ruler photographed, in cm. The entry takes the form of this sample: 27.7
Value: 13.5
